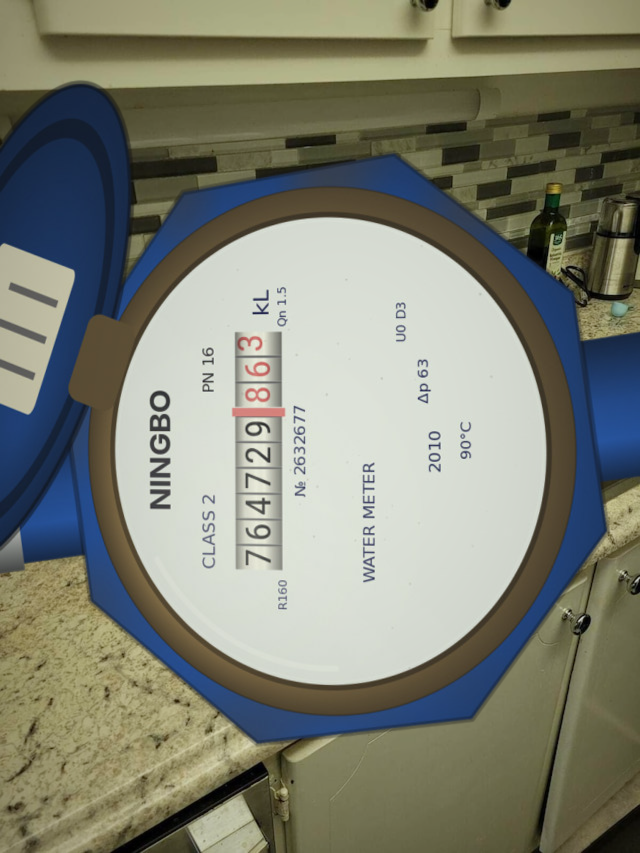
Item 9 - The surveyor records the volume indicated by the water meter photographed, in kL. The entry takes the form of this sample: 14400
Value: 764729.863
